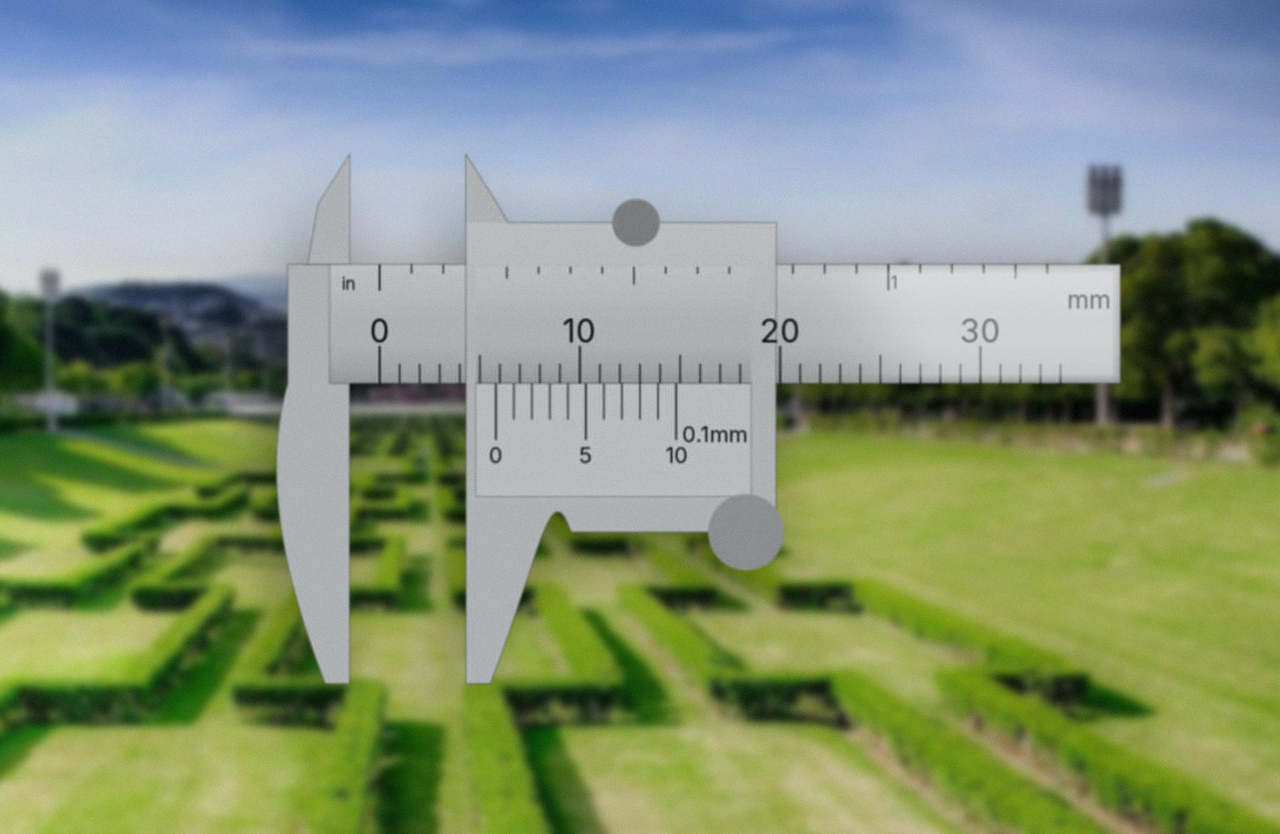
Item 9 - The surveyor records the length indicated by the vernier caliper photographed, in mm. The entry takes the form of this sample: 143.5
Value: 5.8
